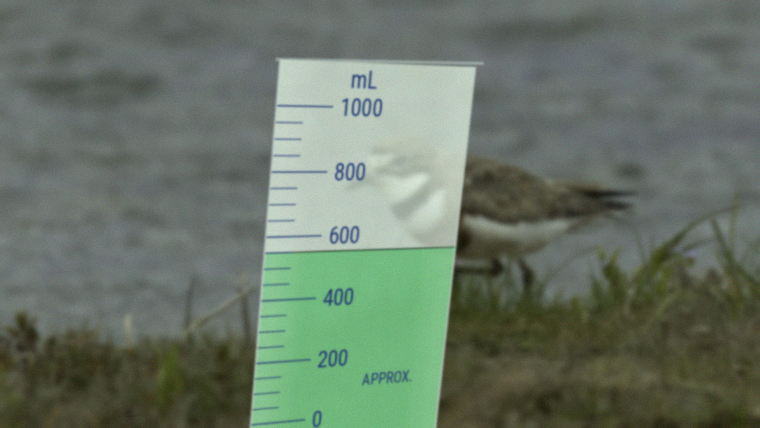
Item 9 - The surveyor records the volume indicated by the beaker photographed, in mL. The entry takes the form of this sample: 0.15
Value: 550
